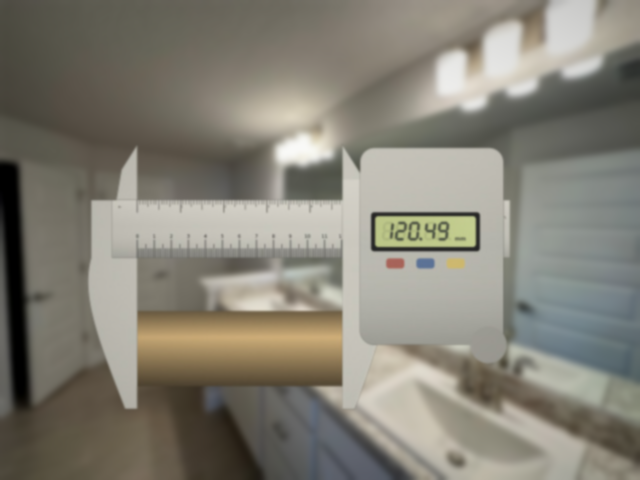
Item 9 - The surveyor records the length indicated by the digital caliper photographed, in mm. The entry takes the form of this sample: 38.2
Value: 120.49
